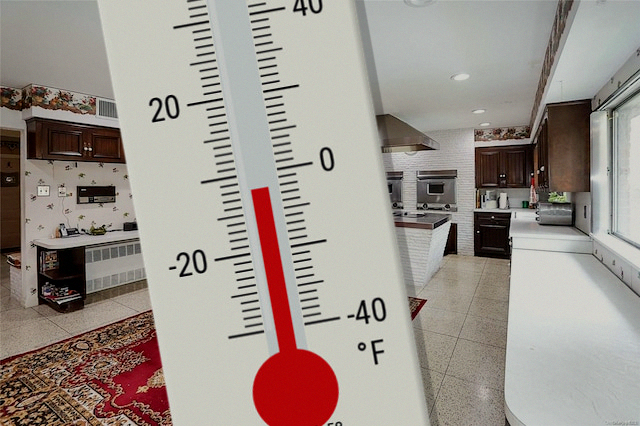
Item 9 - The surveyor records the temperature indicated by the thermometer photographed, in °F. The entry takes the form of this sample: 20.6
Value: -4
